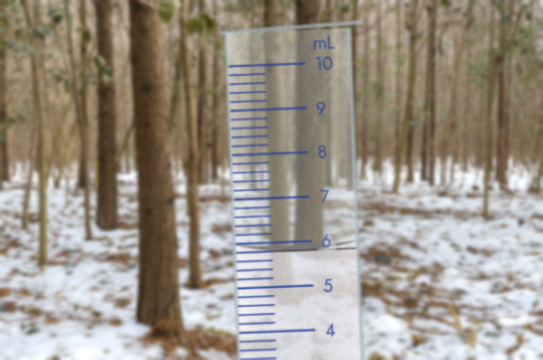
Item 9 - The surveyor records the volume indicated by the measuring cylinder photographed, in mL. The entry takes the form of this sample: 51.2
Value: 5.8
